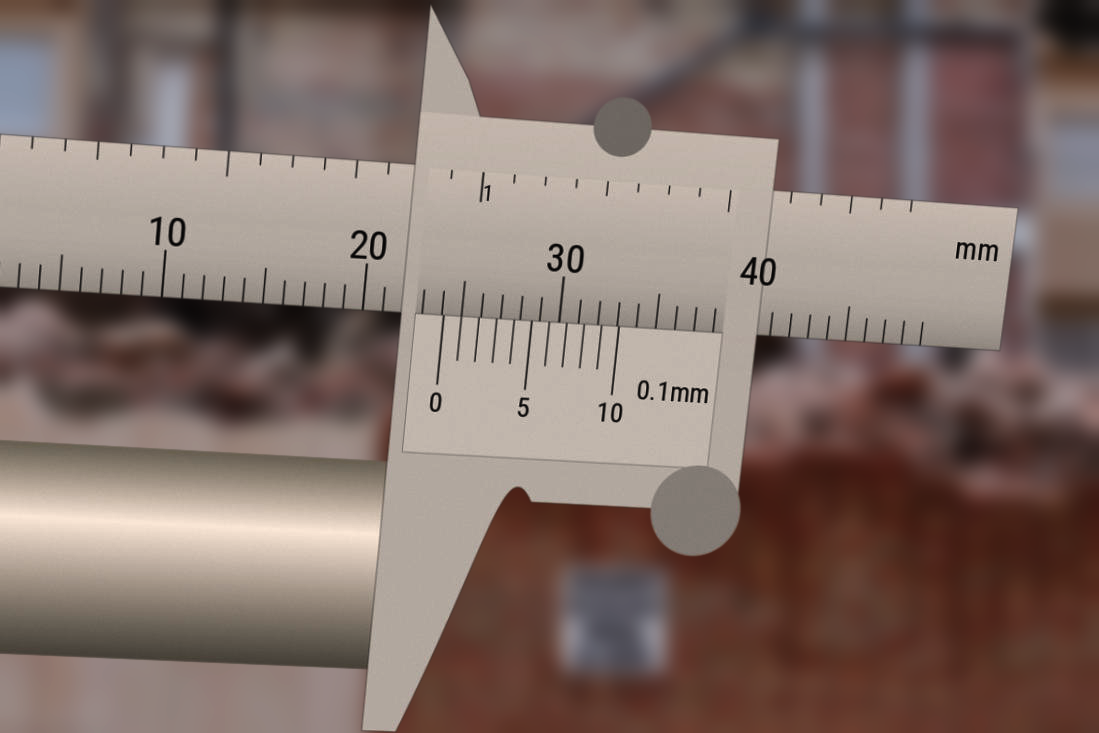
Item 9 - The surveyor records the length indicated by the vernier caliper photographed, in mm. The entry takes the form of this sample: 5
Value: 24.1
